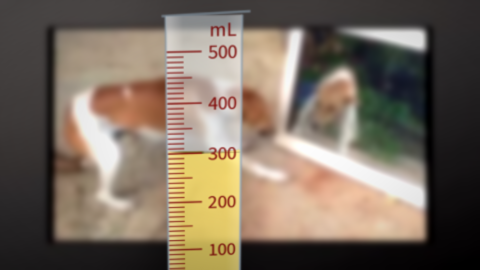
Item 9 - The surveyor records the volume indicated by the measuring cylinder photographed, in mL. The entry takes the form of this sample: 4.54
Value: 300
